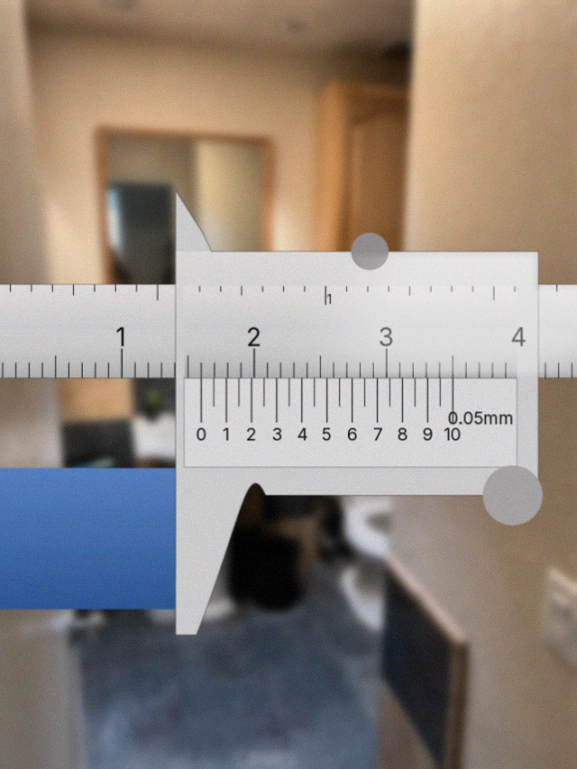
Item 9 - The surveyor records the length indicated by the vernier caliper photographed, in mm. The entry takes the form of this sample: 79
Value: 16.0
